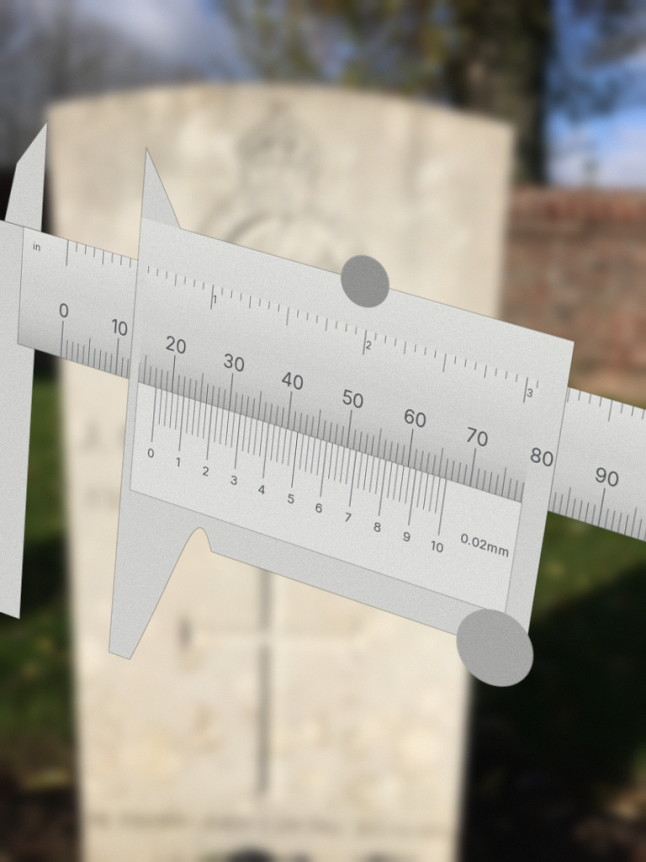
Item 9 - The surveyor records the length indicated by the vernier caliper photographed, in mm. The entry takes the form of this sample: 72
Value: 17.2
